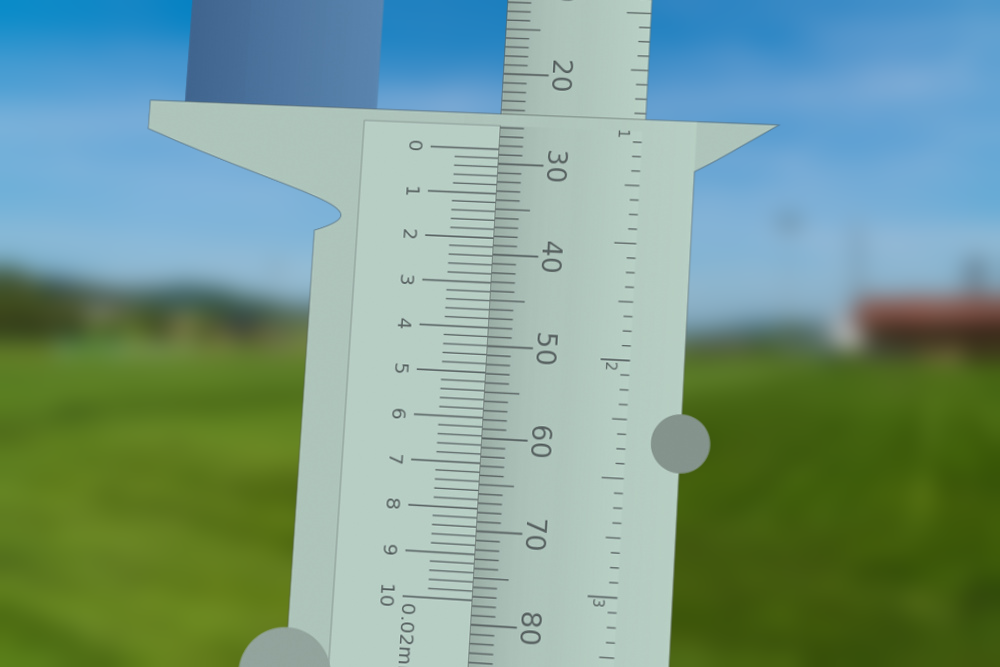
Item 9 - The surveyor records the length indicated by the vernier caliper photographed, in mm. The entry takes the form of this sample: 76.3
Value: 28.4
